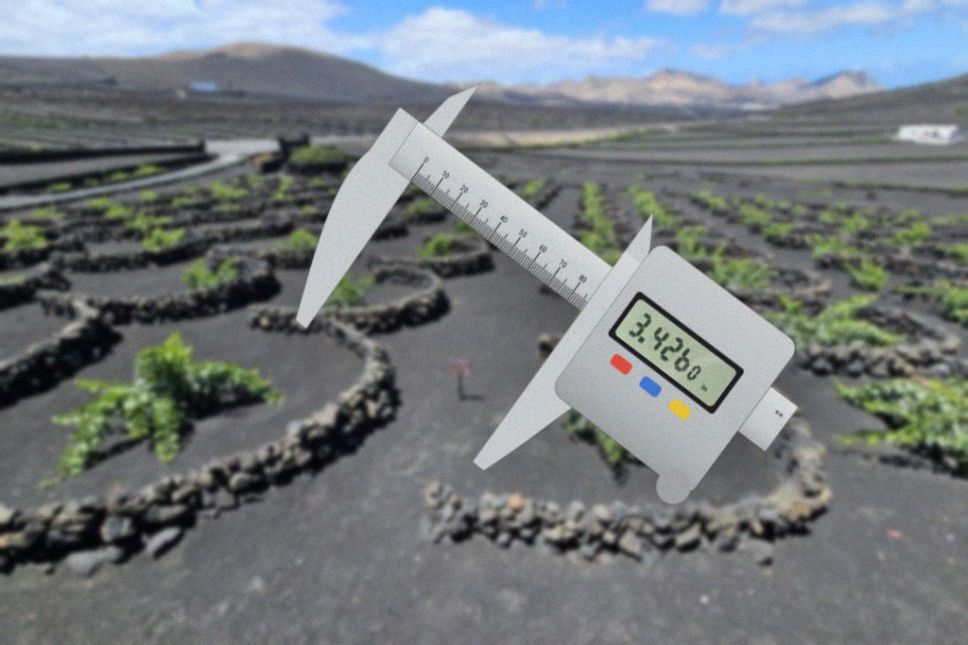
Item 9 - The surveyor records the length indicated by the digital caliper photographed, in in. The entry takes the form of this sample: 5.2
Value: 3.4260
